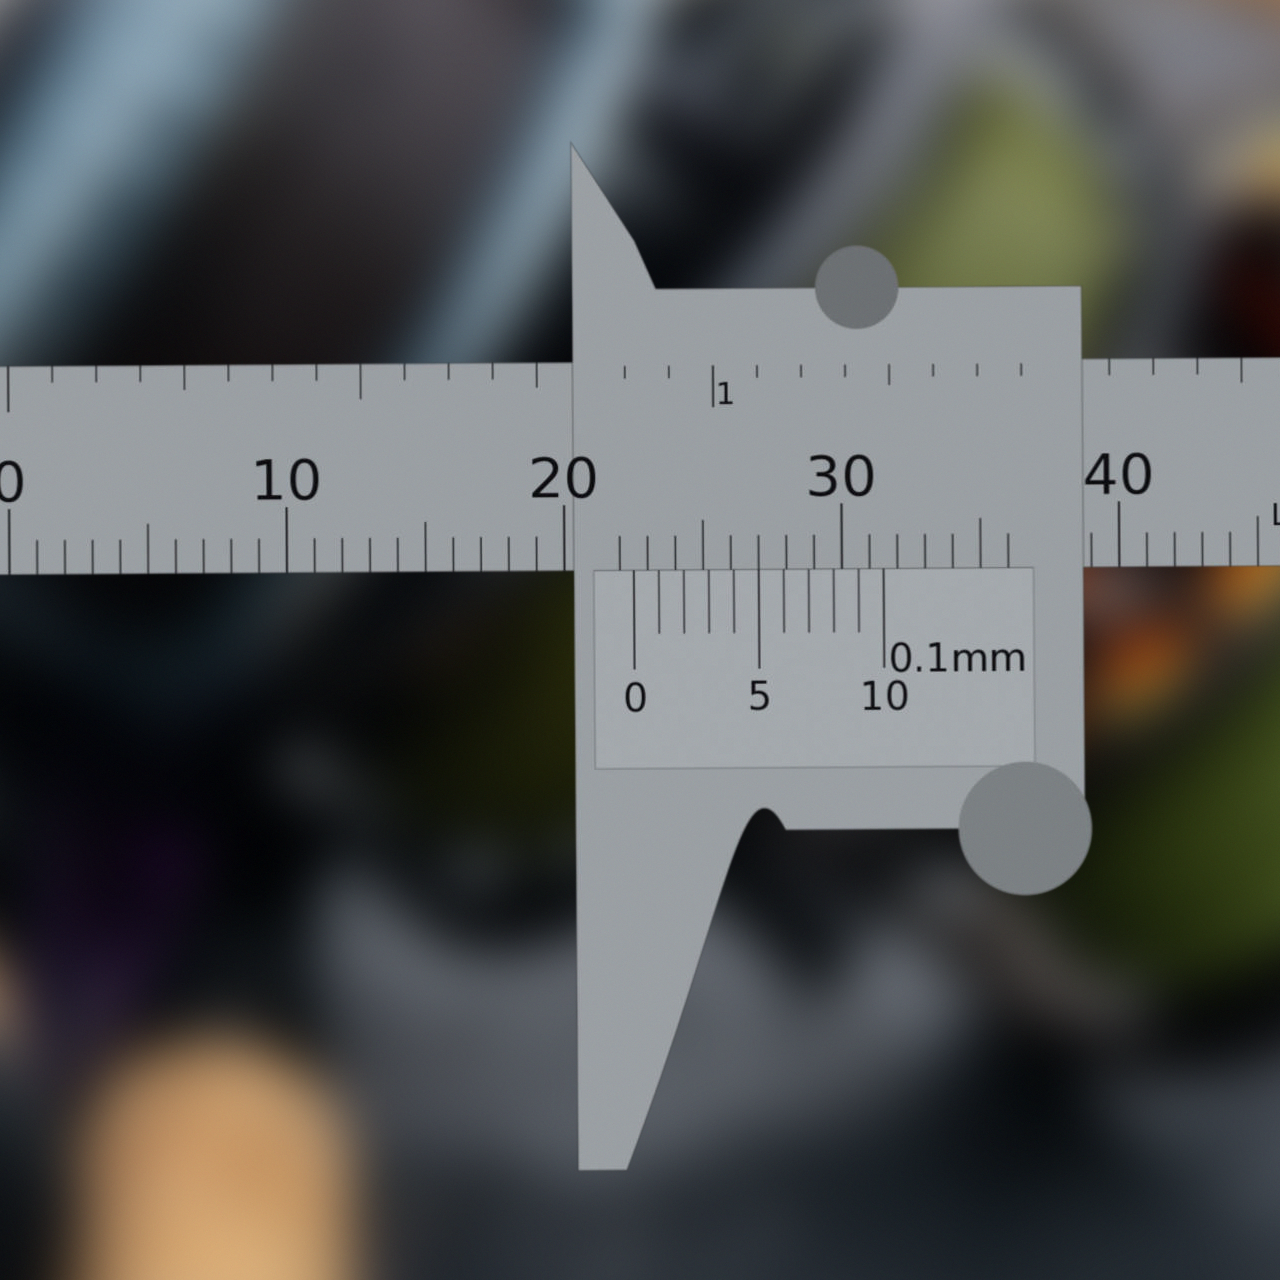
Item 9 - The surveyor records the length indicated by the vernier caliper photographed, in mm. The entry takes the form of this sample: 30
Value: 22.5
